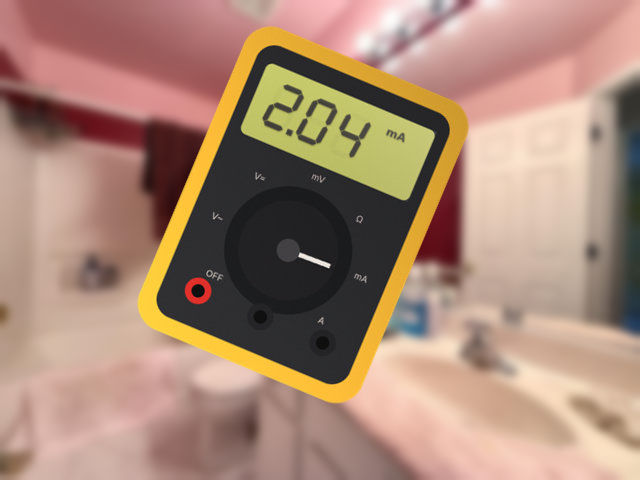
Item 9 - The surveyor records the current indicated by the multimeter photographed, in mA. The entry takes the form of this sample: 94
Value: 2.04
